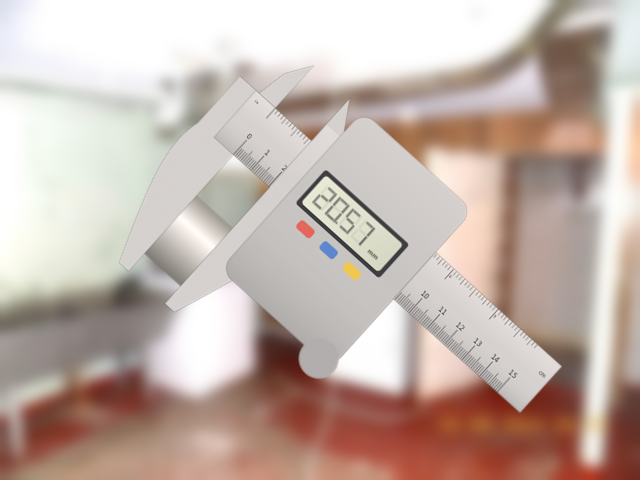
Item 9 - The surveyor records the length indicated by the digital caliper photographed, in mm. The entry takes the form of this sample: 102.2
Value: 20.57
